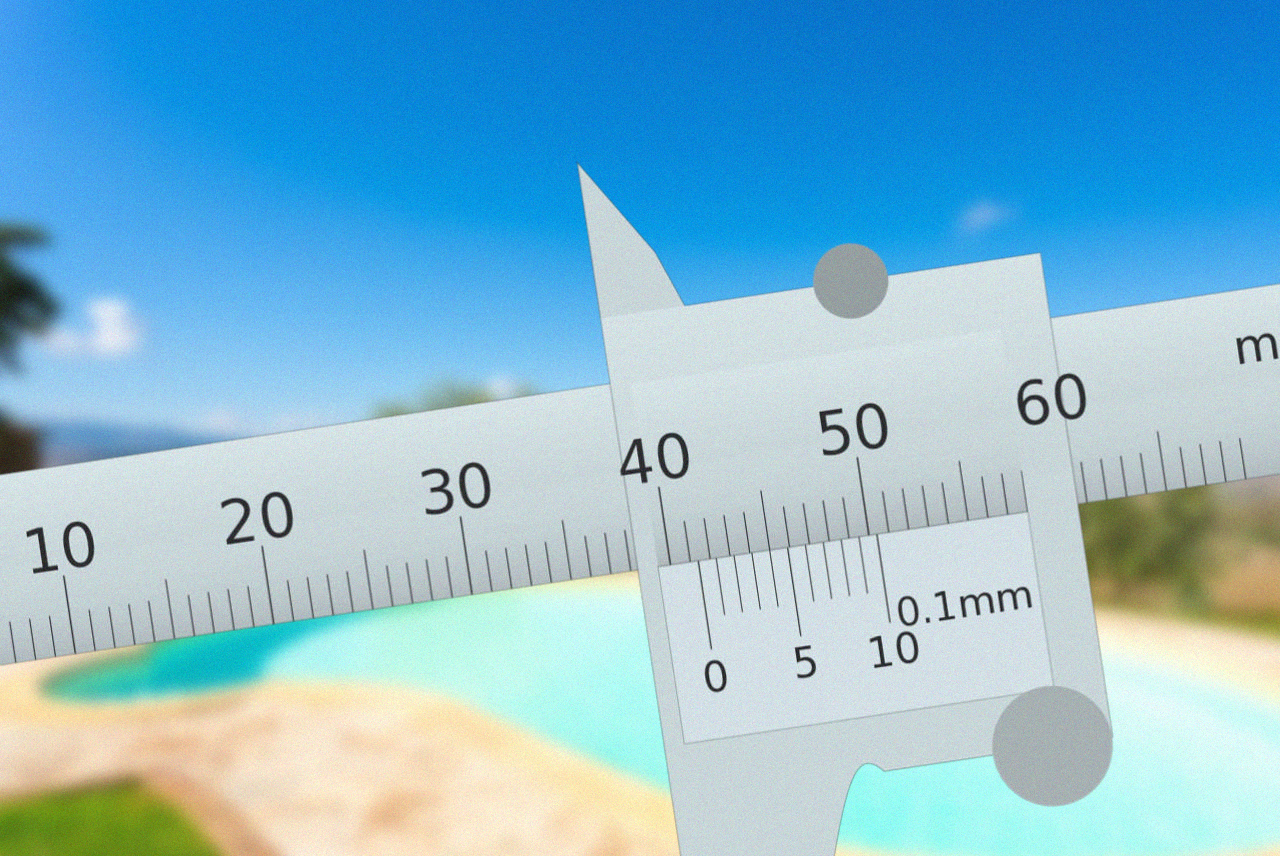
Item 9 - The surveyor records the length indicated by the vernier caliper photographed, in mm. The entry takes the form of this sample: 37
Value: 41.4
